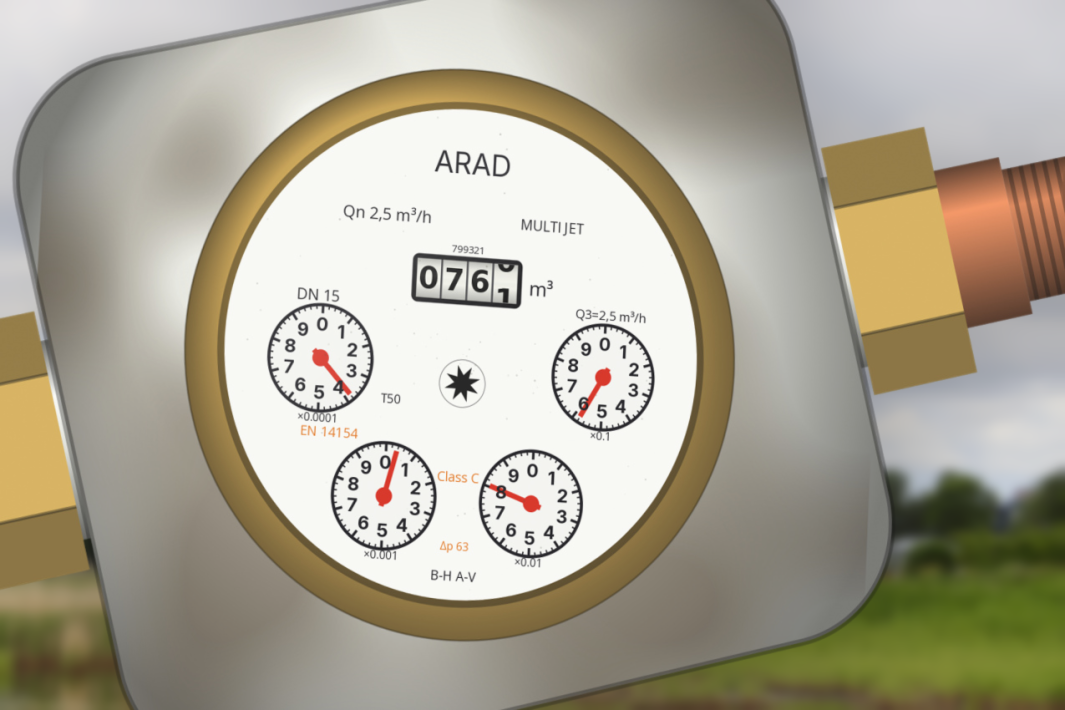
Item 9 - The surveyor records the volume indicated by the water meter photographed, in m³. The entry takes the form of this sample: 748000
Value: 760.5803
